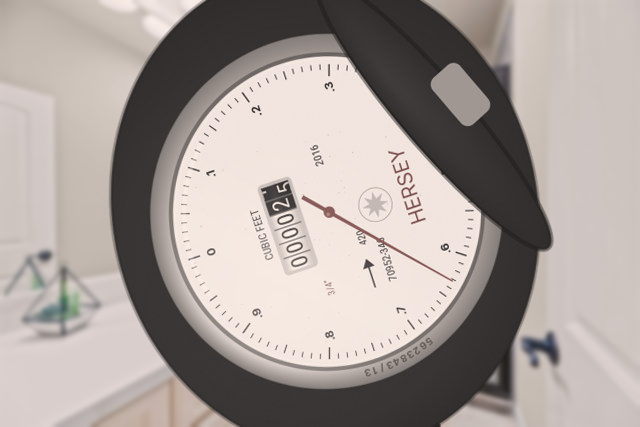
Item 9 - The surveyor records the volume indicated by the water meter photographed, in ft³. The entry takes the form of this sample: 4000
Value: 24.63
